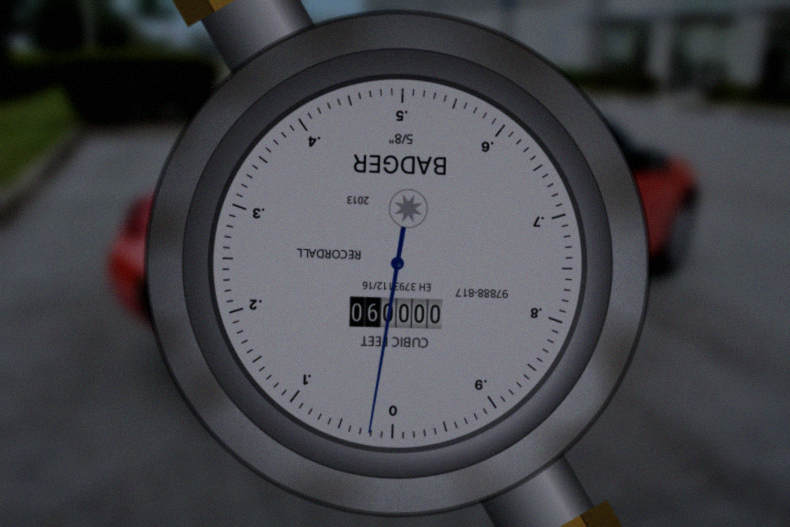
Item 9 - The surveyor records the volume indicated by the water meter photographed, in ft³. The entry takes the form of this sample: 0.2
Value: 90.02
